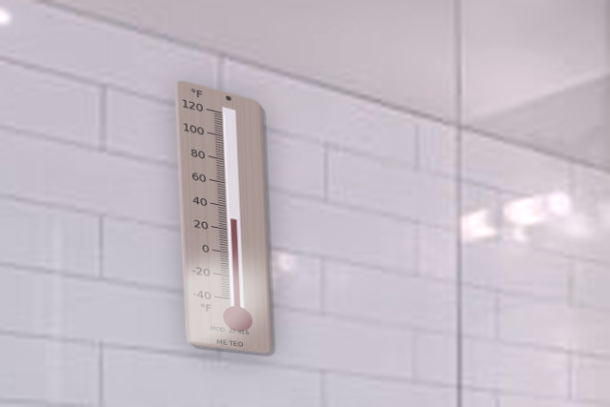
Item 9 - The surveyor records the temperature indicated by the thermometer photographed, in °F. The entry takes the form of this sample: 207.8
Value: 30
